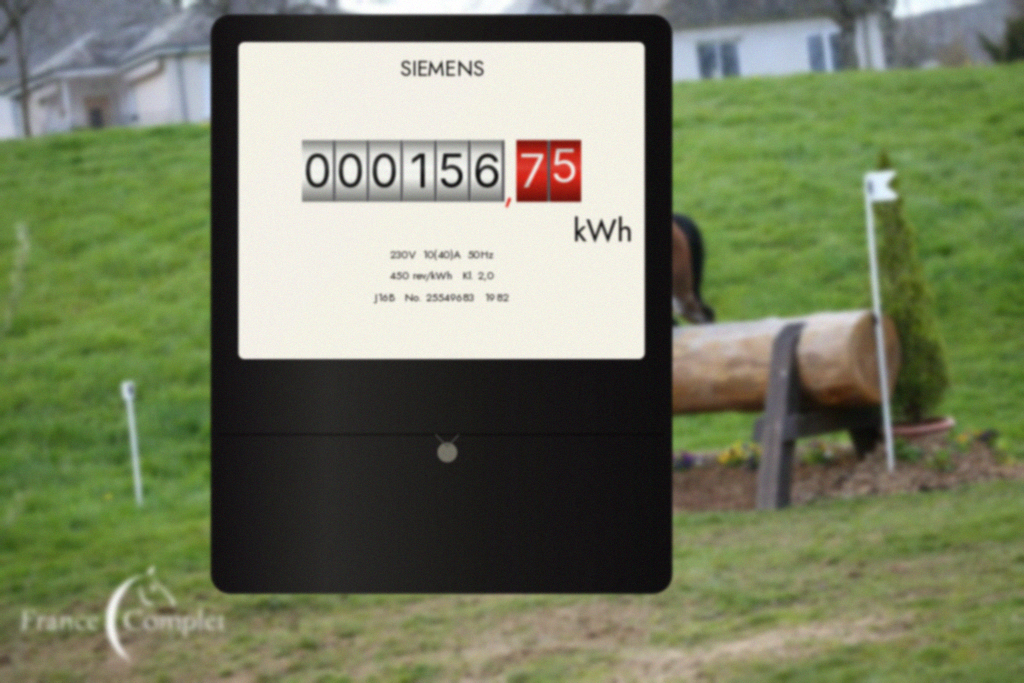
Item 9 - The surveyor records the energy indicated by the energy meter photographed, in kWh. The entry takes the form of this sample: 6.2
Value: 156.75
